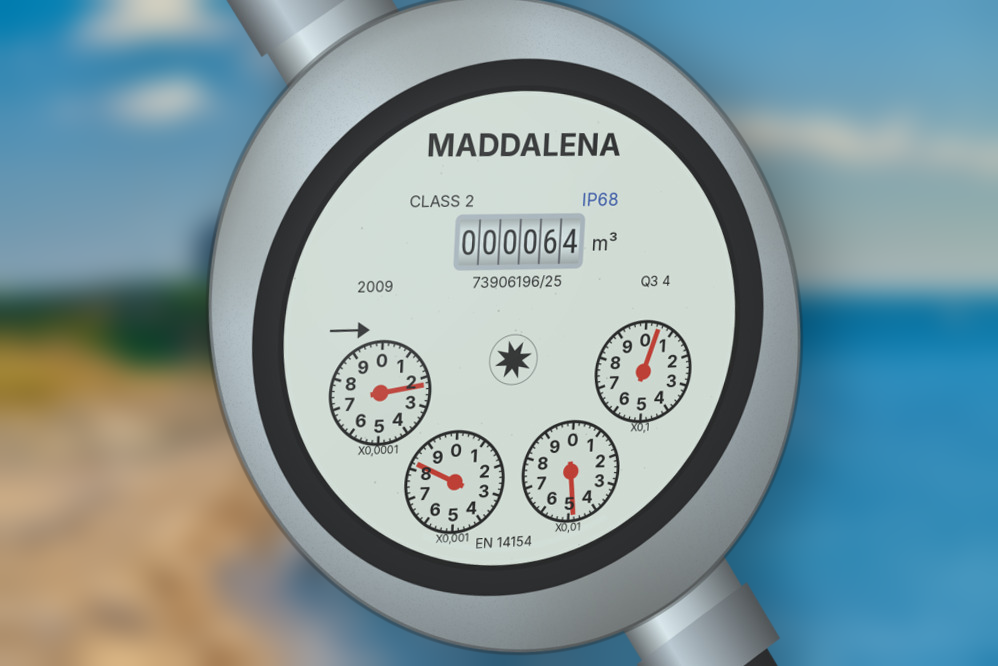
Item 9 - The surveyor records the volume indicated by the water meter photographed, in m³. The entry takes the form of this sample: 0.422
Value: 64.0482
